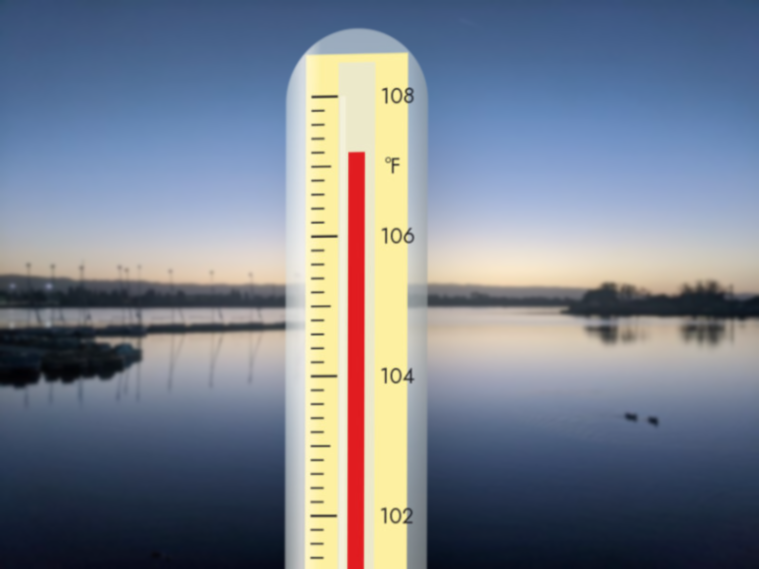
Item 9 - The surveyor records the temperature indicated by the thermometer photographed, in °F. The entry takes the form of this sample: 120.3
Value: 107.2
